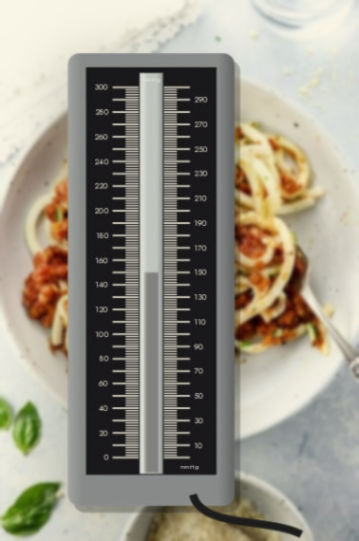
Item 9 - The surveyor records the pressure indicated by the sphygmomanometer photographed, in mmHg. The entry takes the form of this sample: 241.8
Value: 150
